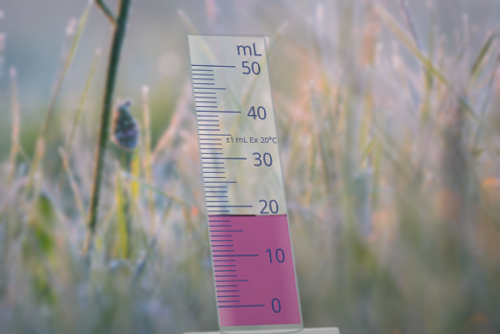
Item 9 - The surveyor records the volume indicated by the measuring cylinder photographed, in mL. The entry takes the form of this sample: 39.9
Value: 18
